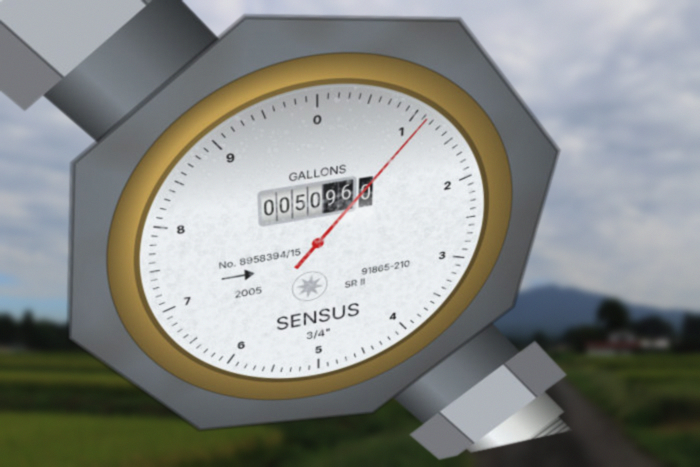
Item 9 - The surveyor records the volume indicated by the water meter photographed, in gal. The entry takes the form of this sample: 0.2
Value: 50961.1
